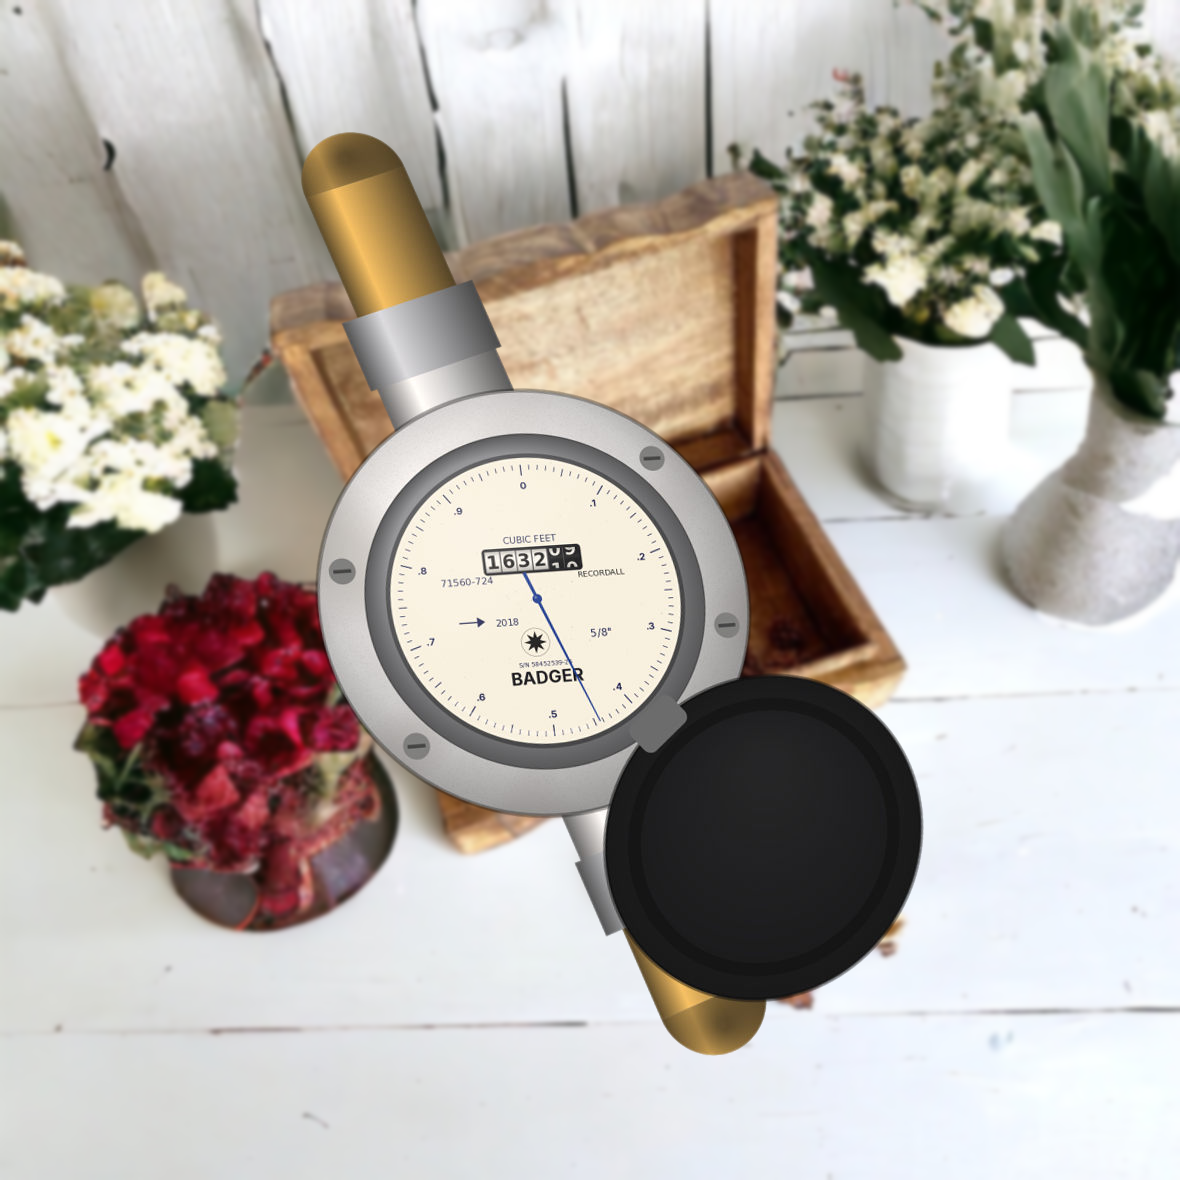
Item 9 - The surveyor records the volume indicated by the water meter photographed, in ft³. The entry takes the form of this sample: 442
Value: 163209.44
